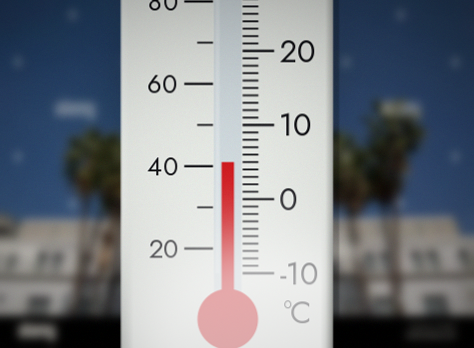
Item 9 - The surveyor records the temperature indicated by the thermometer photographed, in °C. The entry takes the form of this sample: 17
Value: 5
